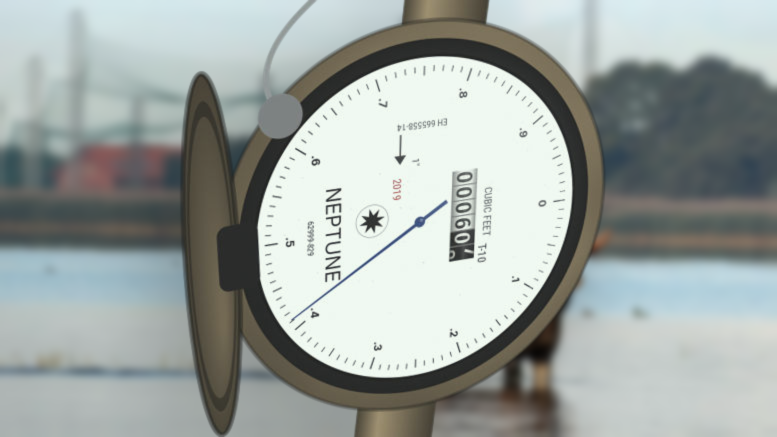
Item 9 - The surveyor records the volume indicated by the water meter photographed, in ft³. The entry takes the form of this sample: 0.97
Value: 607.41
